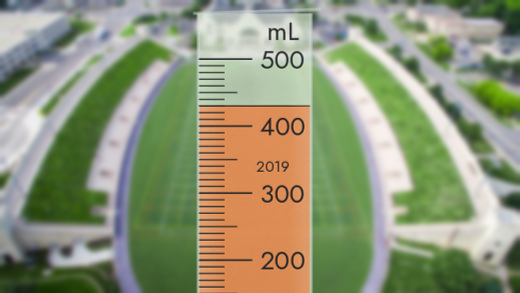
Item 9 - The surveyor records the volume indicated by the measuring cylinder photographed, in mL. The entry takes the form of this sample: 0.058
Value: 430
